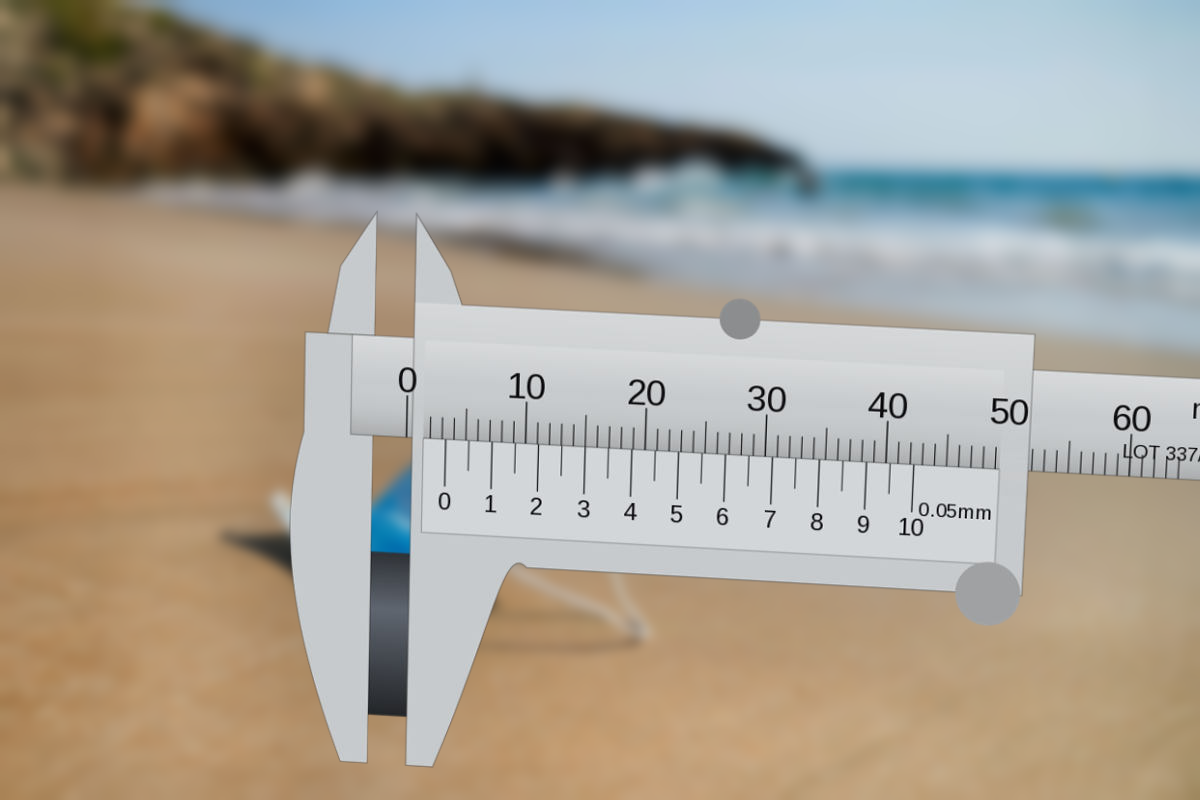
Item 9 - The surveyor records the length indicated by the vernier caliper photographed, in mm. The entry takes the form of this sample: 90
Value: 3.3
